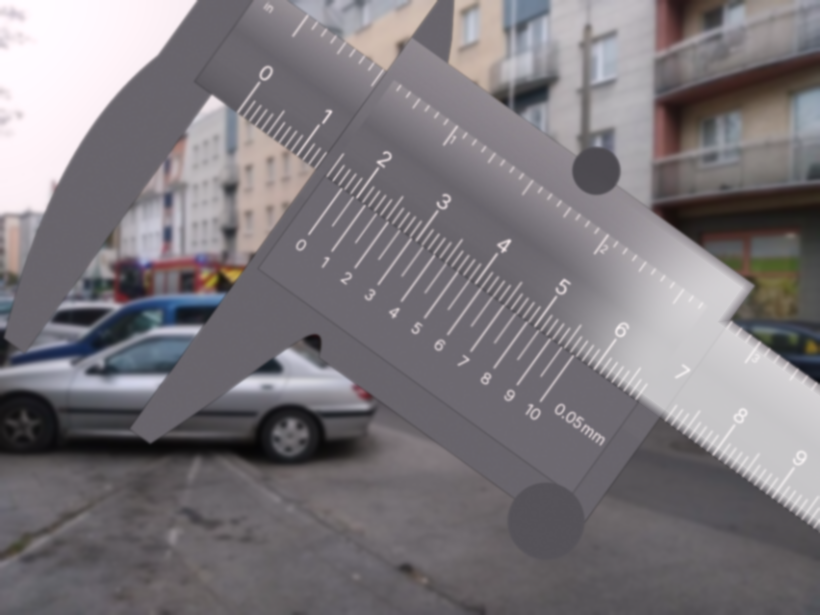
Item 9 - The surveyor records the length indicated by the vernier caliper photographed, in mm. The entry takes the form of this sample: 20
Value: 17.6
